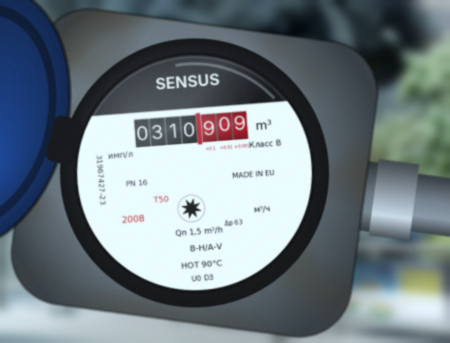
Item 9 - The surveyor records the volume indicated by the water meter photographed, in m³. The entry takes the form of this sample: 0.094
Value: 310.909
